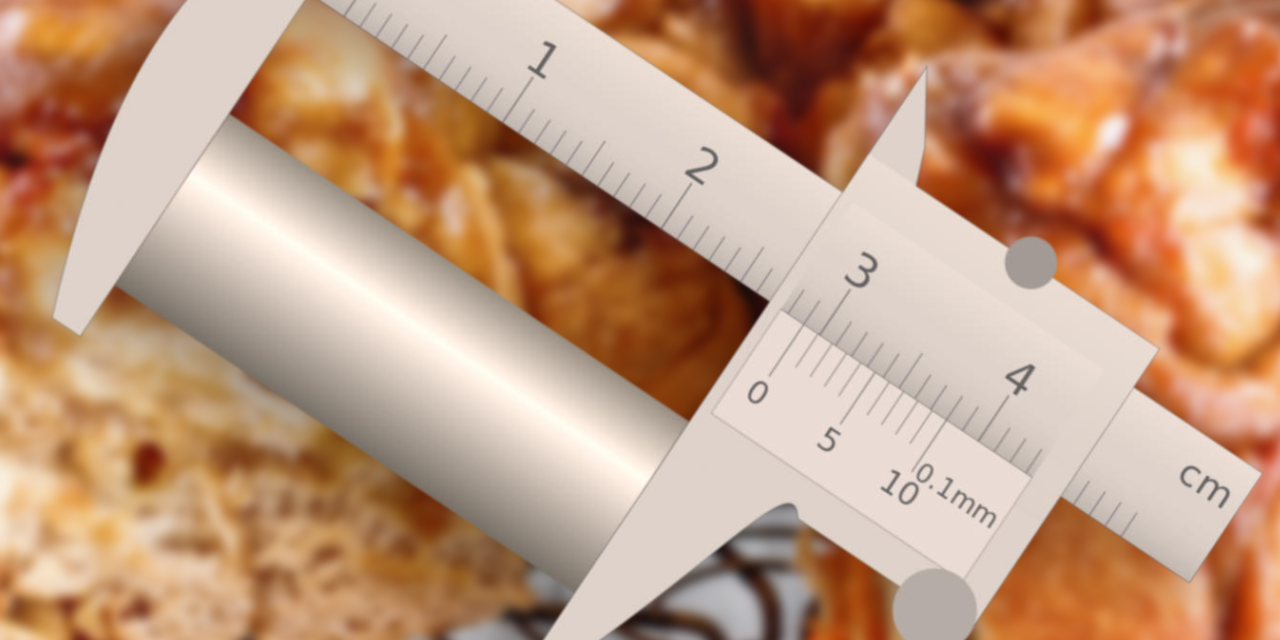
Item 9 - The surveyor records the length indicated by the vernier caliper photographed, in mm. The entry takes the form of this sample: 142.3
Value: 29.0
